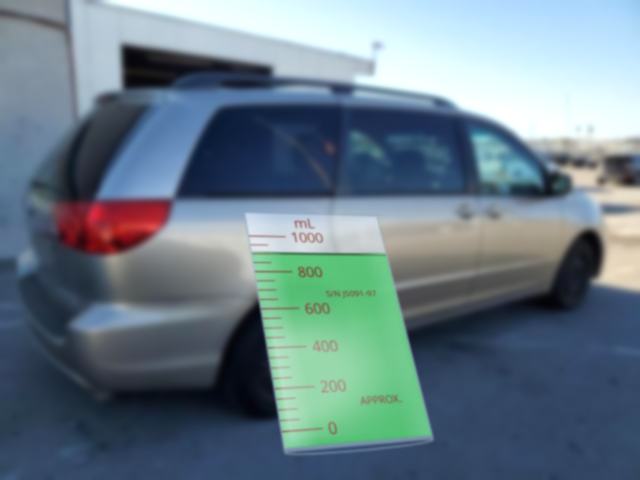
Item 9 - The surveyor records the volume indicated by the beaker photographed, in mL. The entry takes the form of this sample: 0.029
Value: 900
